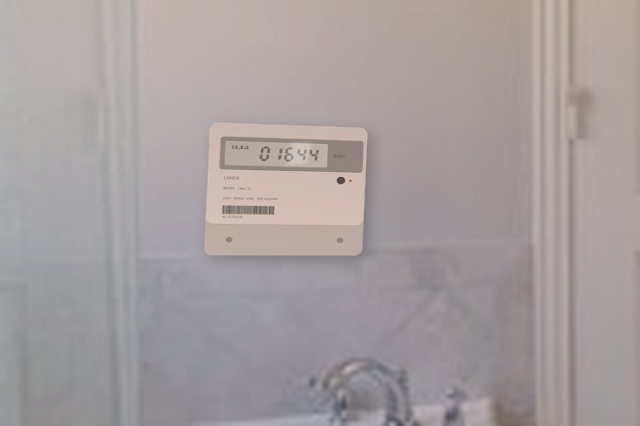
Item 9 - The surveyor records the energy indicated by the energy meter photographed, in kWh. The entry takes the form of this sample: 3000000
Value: 1644
